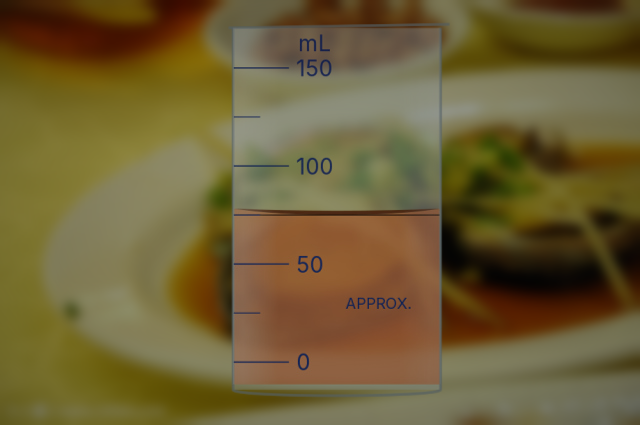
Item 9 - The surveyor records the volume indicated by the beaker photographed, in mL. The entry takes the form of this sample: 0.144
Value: 75
